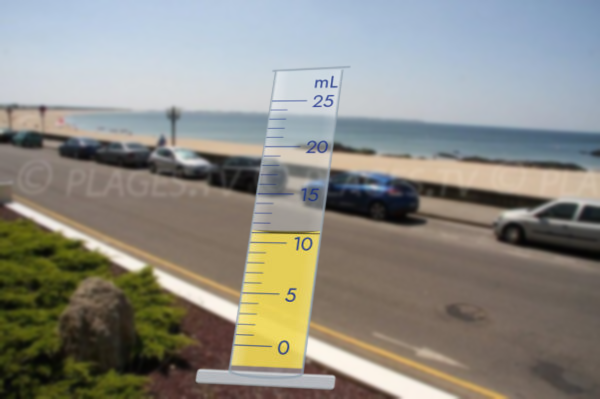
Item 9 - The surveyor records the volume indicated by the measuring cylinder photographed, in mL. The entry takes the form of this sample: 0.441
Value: 11
